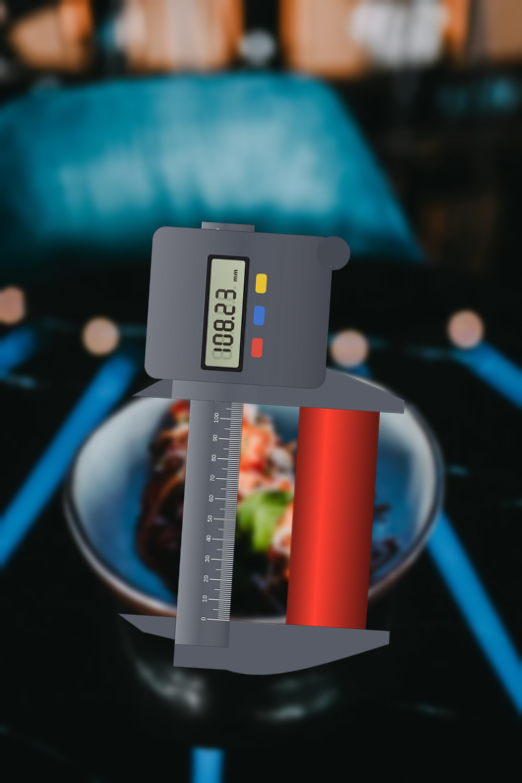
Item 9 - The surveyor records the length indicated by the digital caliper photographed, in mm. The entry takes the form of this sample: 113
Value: 108.23
